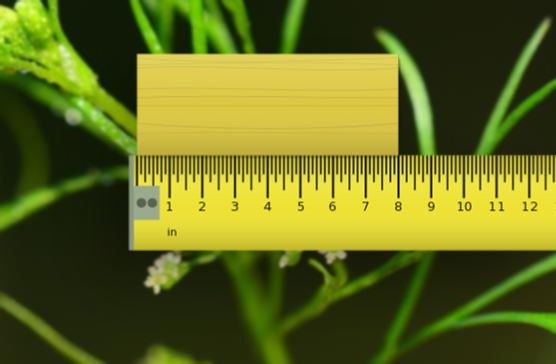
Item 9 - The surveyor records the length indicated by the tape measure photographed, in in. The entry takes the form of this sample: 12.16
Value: 8
